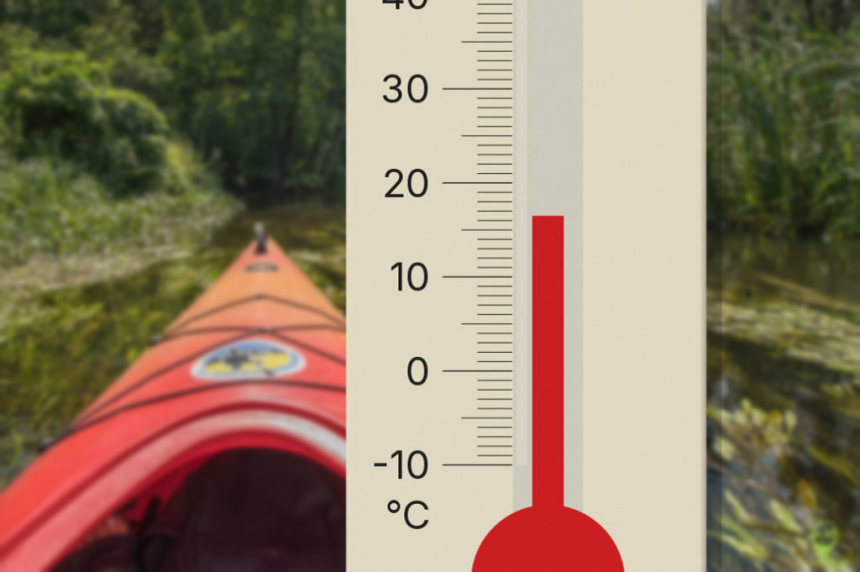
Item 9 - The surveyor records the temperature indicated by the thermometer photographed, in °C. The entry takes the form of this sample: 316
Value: 16.5
